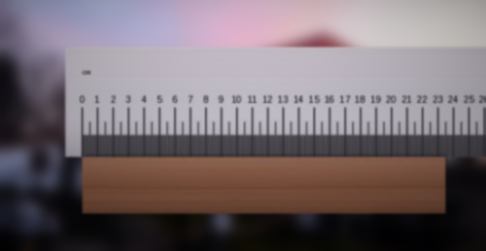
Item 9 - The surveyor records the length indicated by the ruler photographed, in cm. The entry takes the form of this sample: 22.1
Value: 23.5
